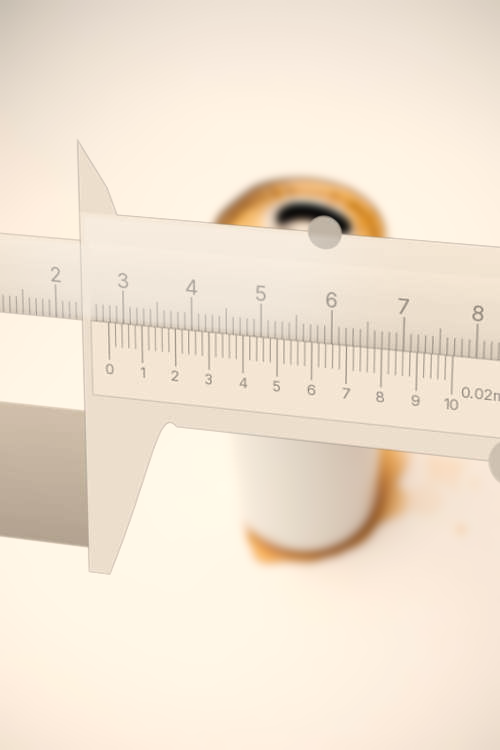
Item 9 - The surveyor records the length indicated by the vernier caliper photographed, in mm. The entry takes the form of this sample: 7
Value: 27.8
